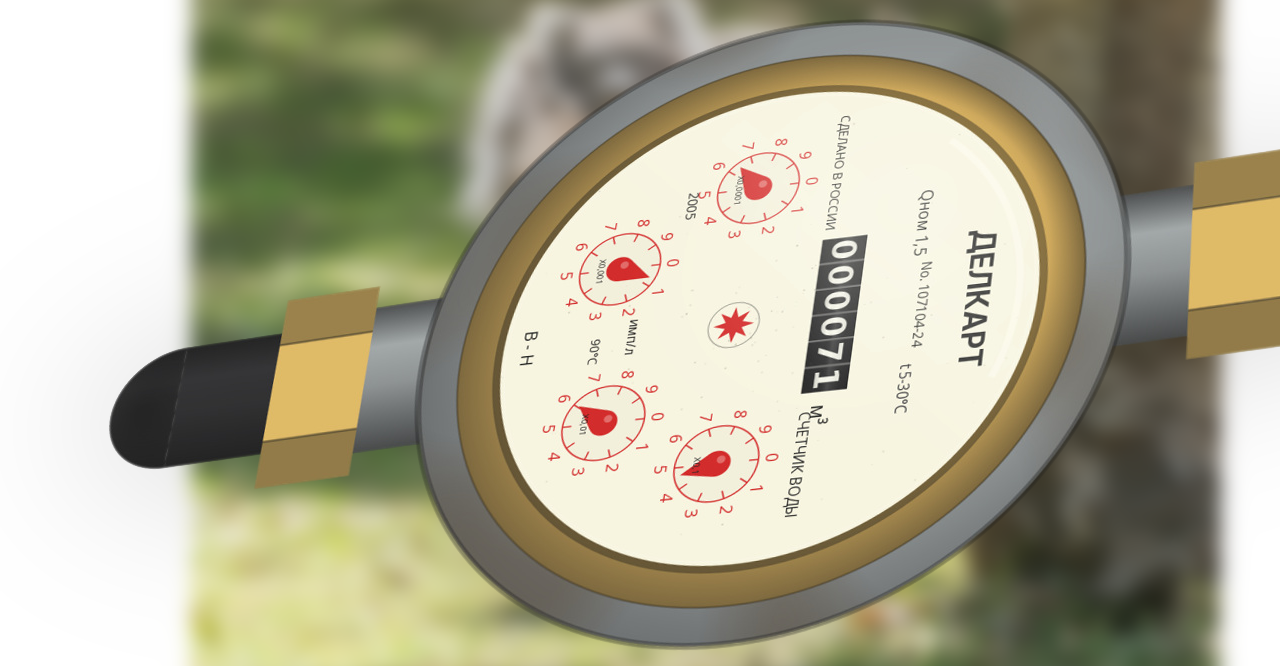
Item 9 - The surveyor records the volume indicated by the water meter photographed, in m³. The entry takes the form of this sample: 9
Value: 71.4606
